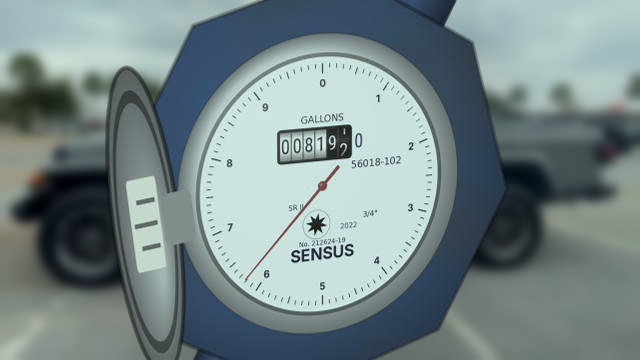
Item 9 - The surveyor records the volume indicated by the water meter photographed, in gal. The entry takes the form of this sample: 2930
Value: 81916.2
